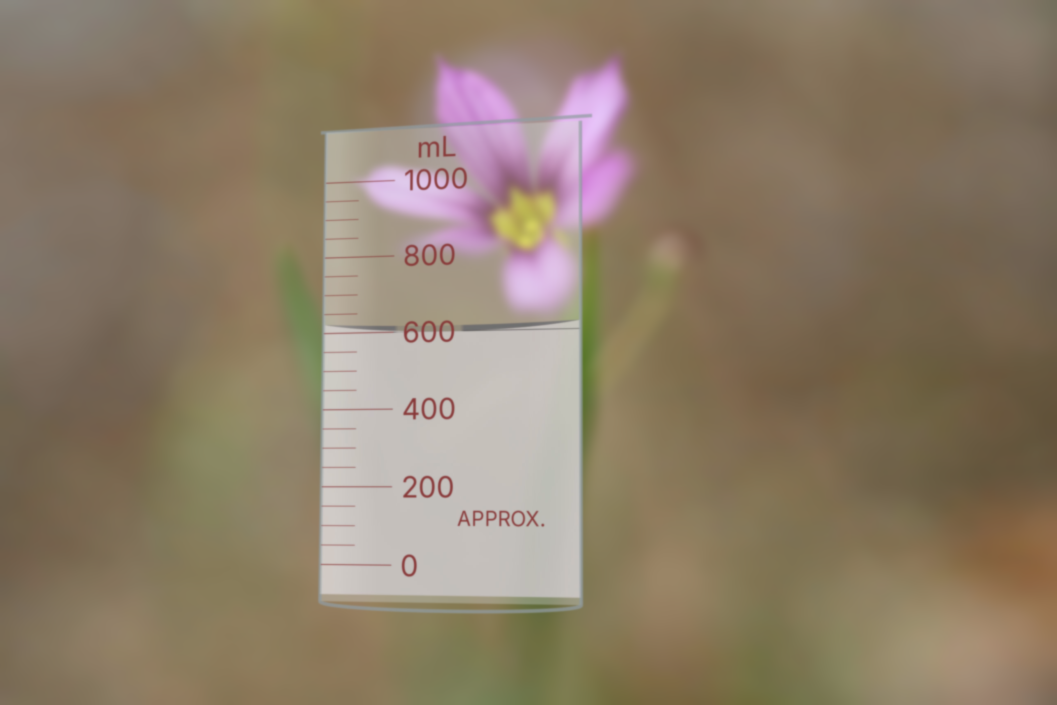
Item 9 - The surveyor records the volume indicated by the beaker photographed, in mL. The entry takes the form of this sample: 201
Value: 600
